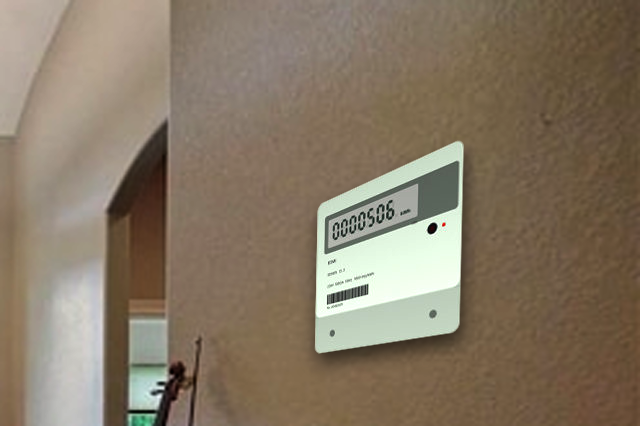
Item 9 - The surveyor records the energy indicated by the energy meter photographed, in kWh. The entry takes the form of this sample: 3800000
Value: 506
